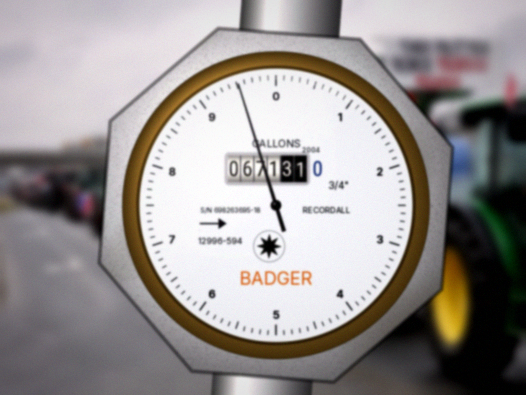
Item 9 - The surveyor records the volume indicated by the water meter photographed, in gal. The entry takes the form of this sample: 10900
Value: 671309.5
